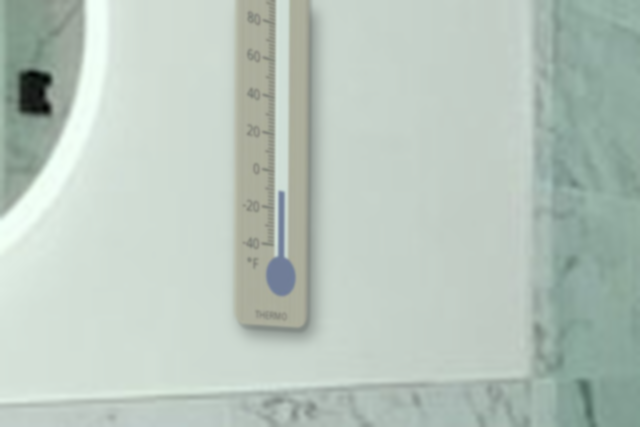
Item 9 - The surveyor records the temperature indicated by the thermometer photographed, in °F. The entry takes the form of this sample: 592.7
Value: -10
